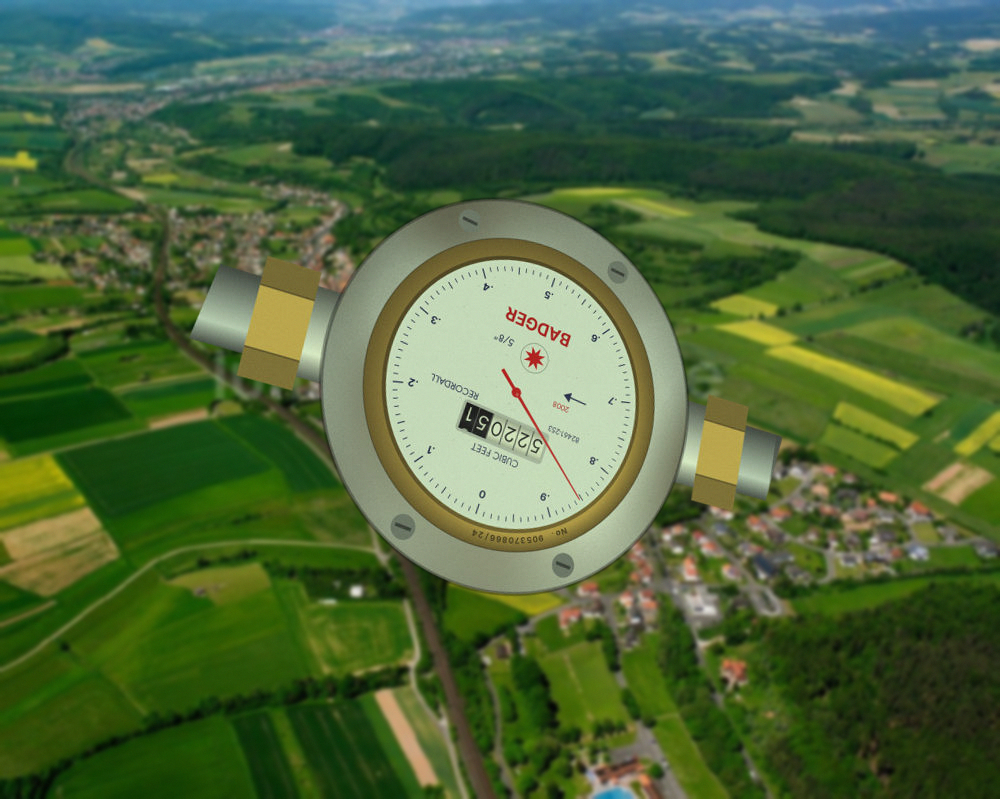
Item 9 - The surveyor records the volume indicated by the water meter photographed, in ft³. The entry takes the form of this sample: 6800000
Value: 522050.85
